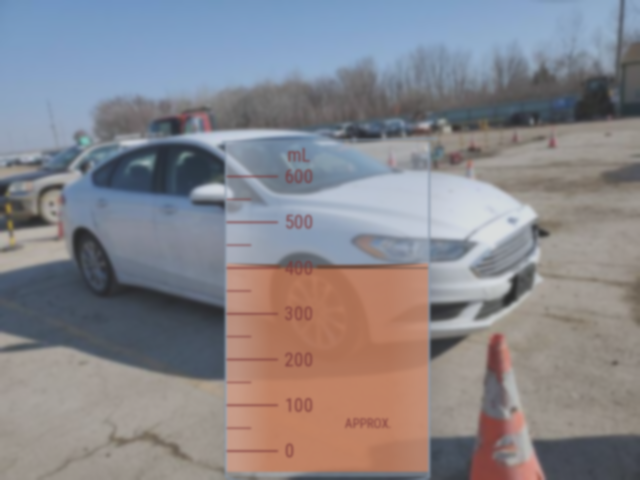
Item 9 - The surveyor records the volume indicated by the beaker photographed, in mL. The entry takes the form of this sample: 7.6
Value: 400
